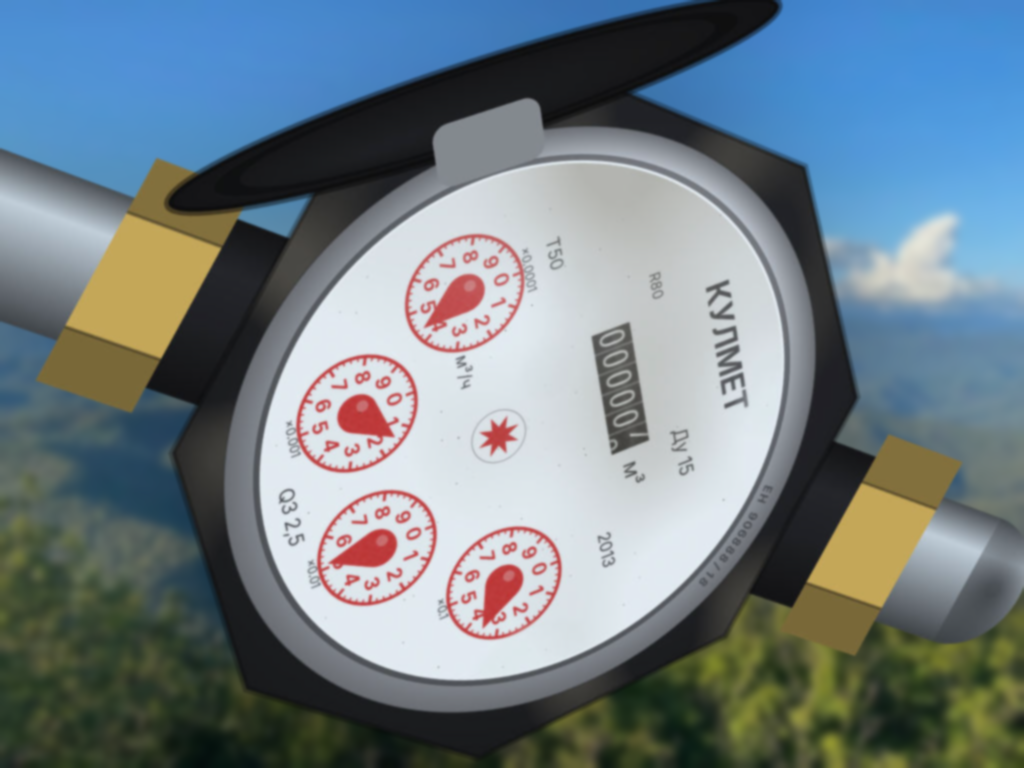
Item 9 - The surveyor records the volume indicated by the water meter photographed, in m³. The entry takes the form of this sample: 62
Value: 7.3514
